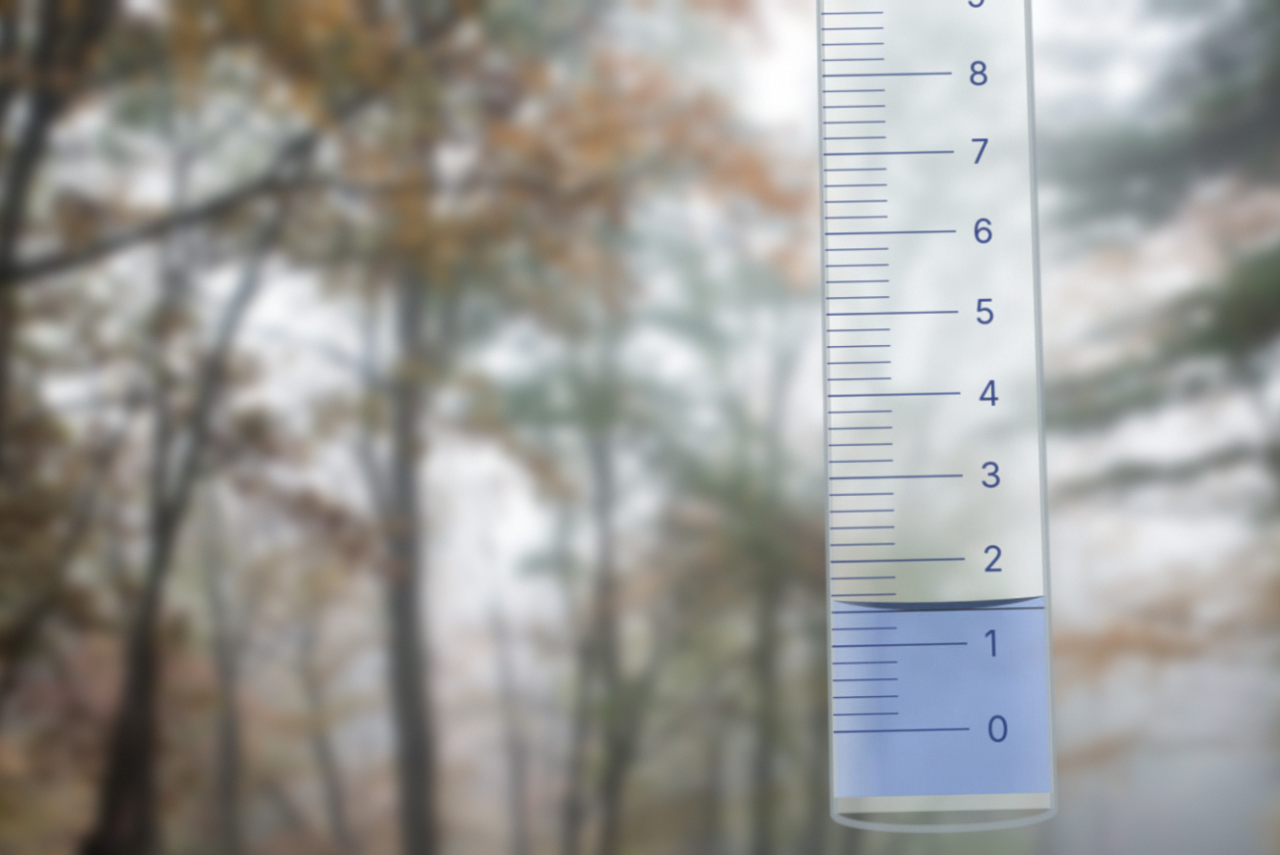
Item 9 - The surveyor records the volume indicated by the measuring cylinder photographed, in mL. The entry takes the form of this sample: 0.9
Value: 1.4
